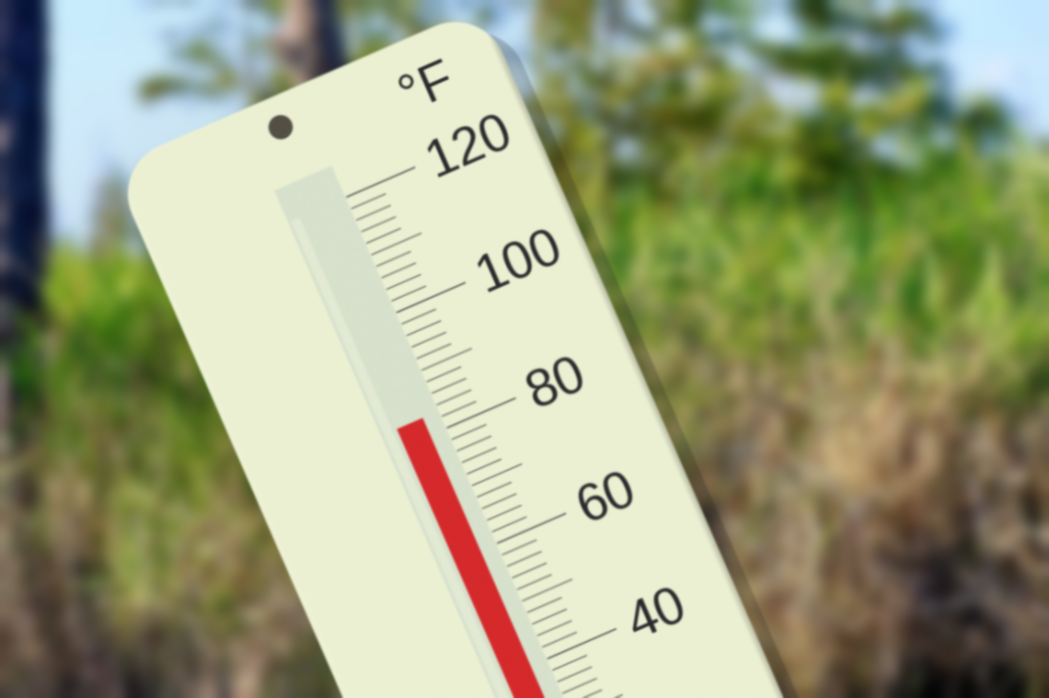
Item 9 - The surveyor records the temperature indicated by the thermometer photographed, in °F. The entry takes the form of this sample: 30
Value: 83
